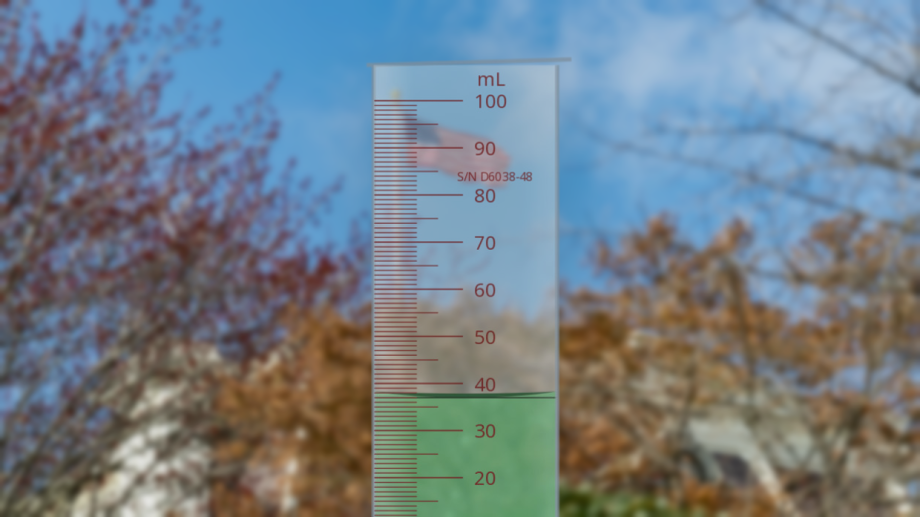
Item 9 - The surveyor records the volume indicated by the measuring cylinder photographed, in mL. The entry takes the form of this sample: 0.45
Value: 37
